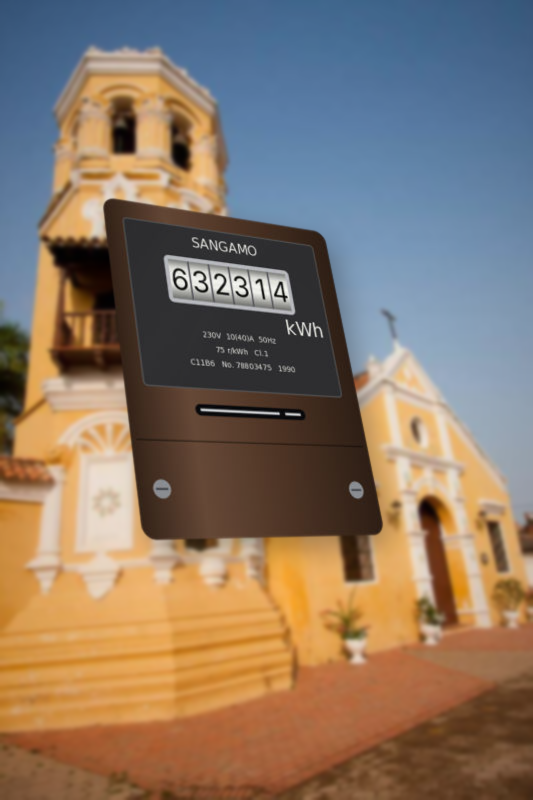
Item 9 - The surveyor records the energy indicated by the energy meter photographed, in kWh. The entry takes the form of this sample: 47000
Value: 632314
